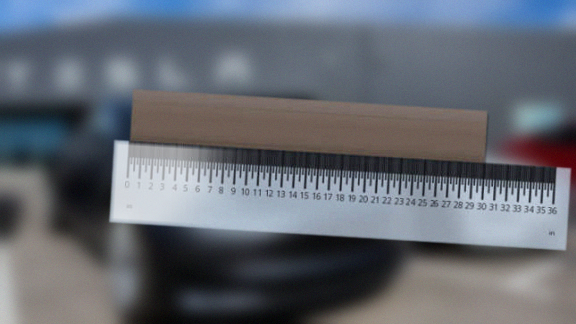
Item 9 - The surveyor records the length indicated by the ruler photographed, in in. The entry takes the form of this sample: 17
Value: 30
